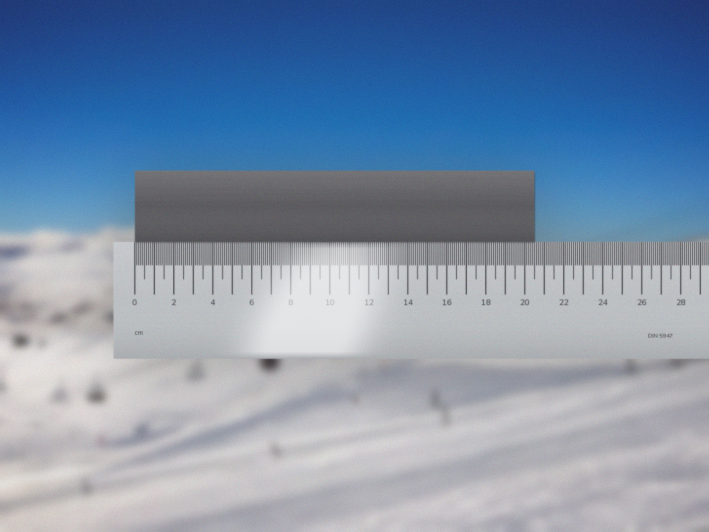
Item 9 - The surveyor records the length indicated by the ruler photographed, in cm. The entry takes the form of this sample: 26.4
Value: 20.5
